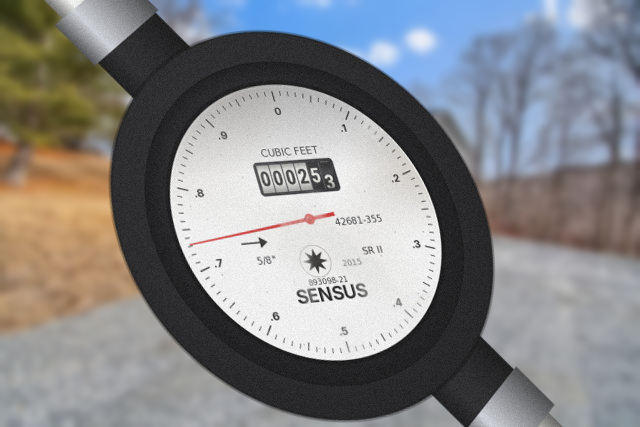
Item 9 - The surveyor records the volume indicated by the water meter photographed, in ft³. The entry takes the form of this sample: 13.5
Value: 252.73
